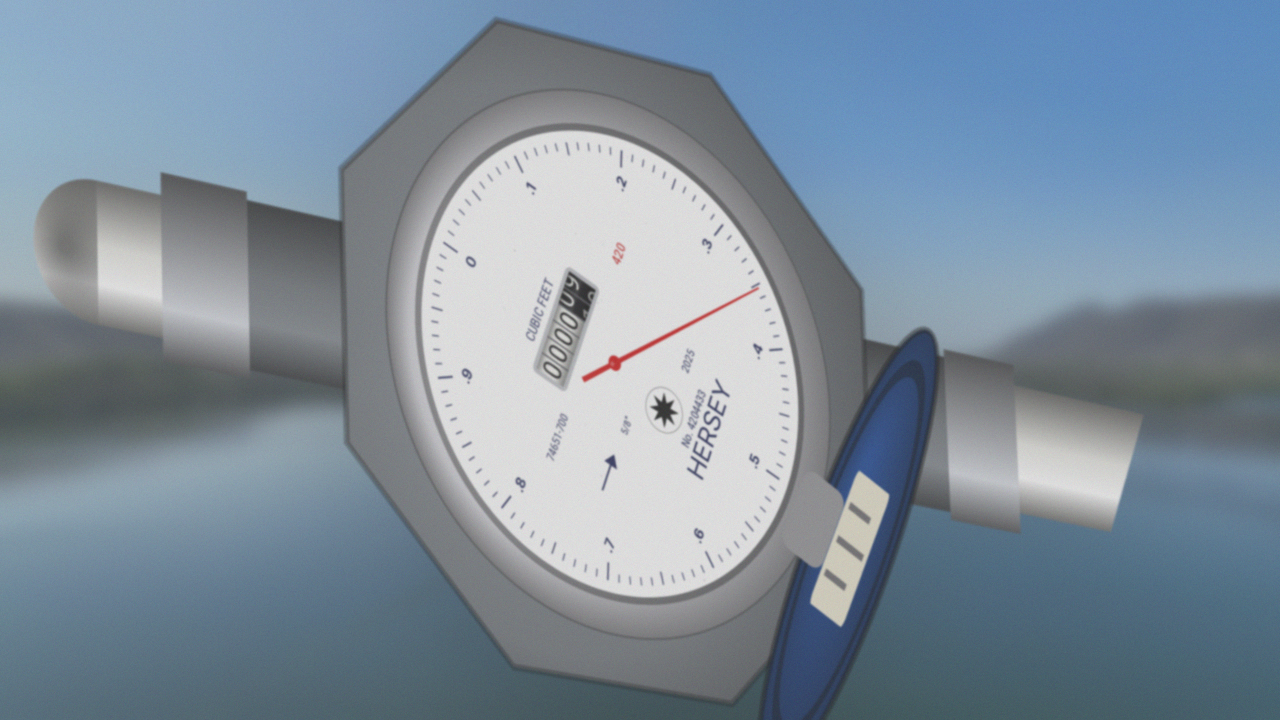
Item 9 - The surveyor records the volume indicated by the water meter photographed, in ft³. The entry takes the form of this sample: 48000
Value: 9.35
